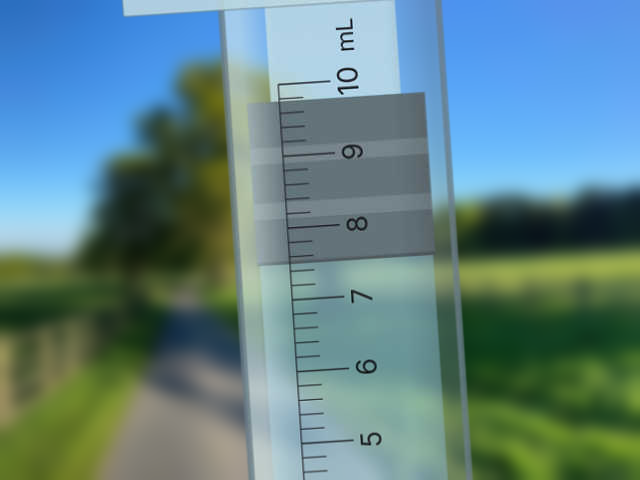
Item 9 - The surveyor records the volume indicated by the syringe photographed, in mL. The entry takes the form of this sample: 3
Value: 7.5
